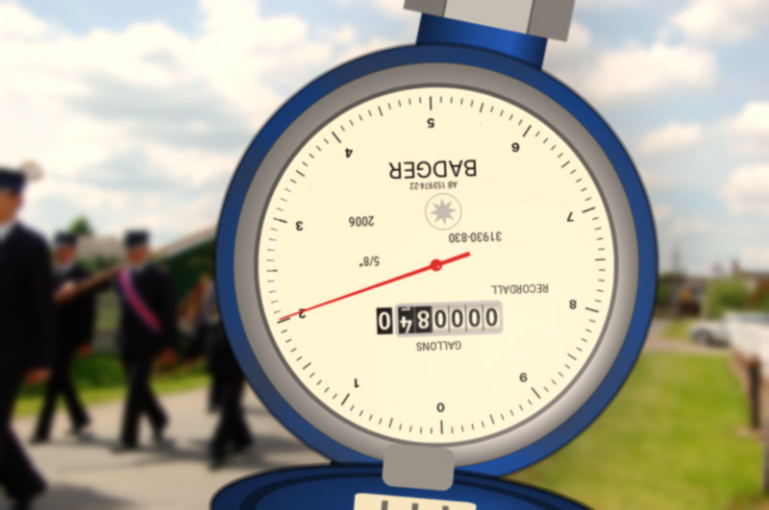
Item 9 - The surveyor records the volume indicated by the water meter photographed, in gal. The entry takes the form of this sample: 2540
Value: 842.0
